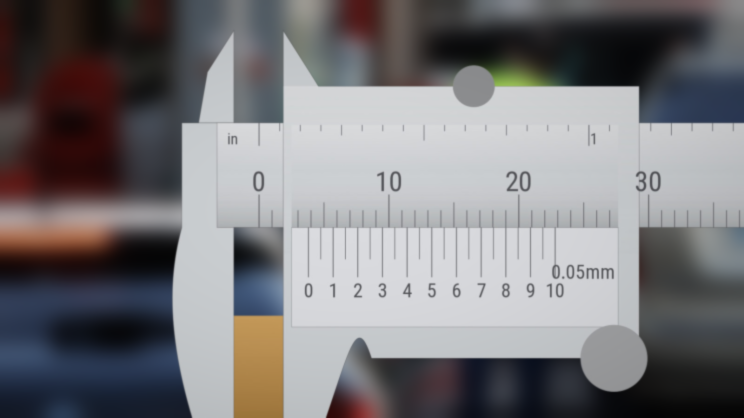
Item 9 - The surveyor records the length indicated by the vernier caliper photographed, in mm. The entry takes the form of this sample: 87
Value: 3.8
